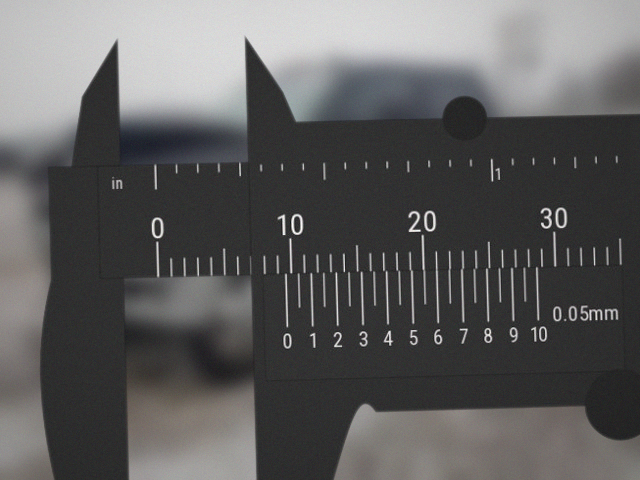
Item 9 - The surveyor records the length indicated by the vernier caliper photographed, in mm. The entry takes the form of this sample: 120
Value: 9.6
